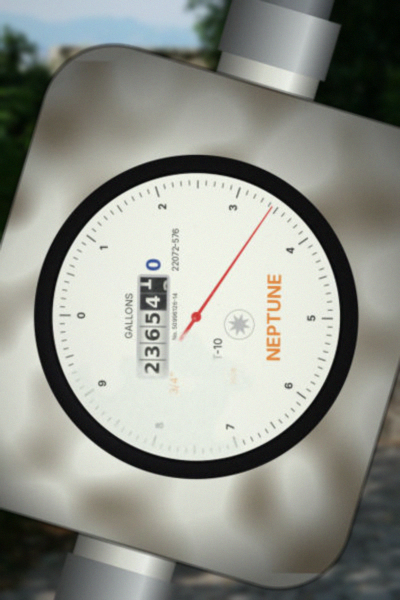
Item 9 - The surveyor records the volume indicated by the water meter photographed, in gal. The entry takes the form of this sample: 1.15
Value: 2365413.4
